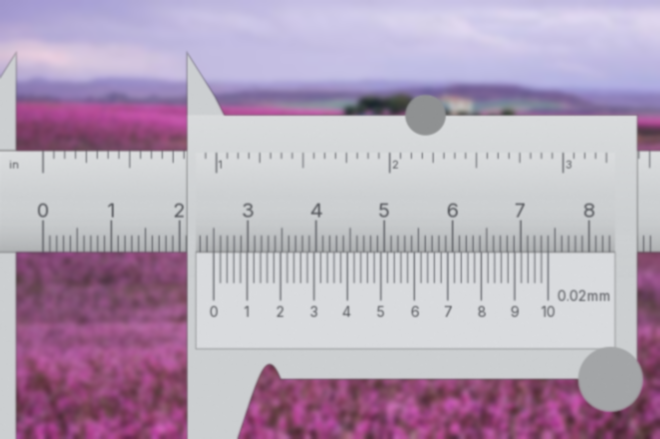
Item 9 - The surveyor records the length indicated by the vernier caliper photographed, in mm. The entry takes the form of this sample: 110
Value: 25.0
